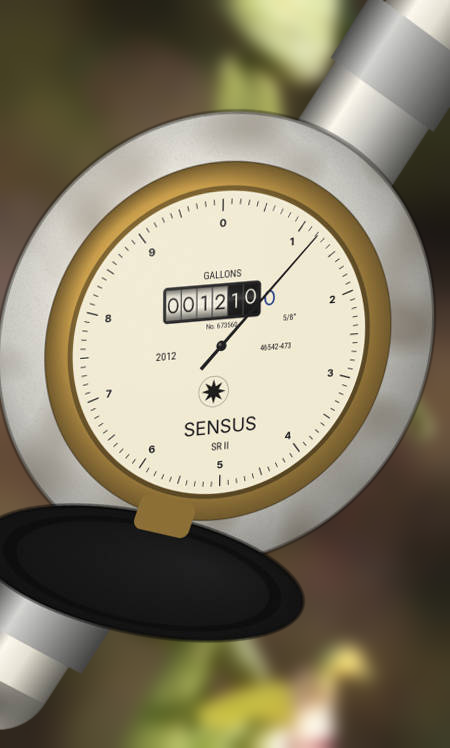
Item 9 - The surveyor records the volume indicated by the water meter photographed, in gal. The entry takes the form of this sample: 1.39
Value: 12101.2
